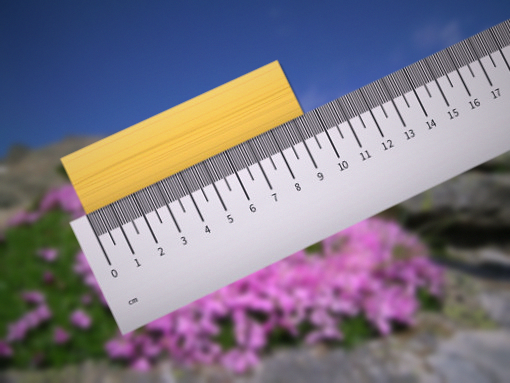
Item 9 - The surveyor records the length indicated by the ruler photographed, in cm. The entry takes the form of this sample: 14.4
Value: 9.5
